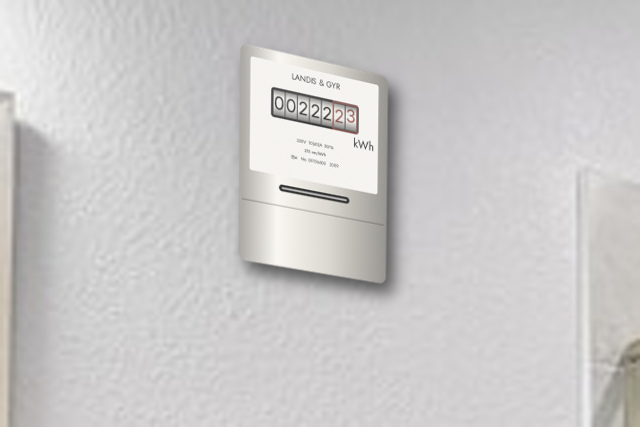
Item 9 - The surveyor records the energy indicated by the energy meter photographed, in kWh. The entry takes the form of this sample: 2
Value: 222.23
